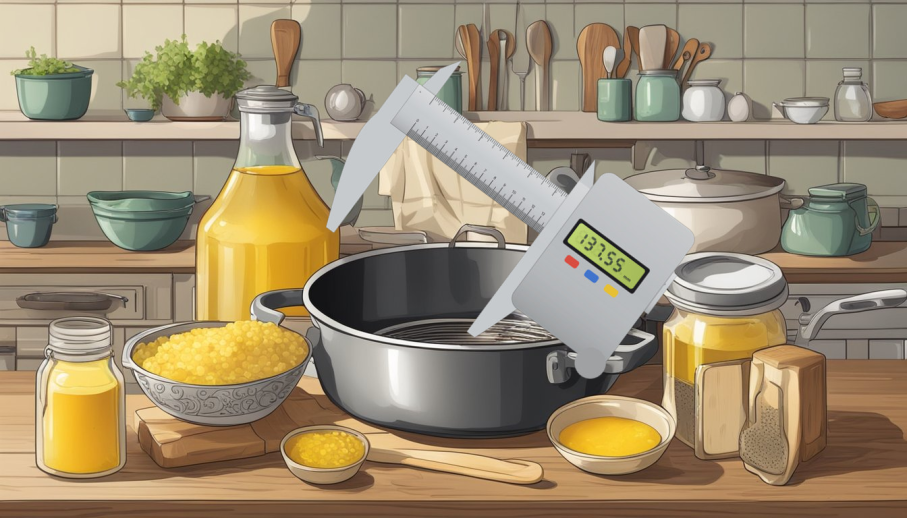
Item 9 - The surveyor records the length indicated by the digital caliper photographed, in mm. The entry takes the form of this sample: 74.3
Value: 137.55
